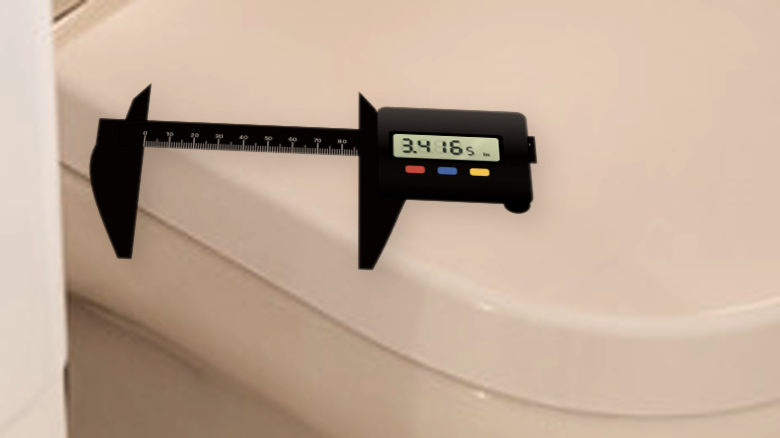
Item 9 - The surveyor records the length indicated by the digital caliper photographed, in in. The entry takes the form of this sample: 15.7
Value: 3.4165
